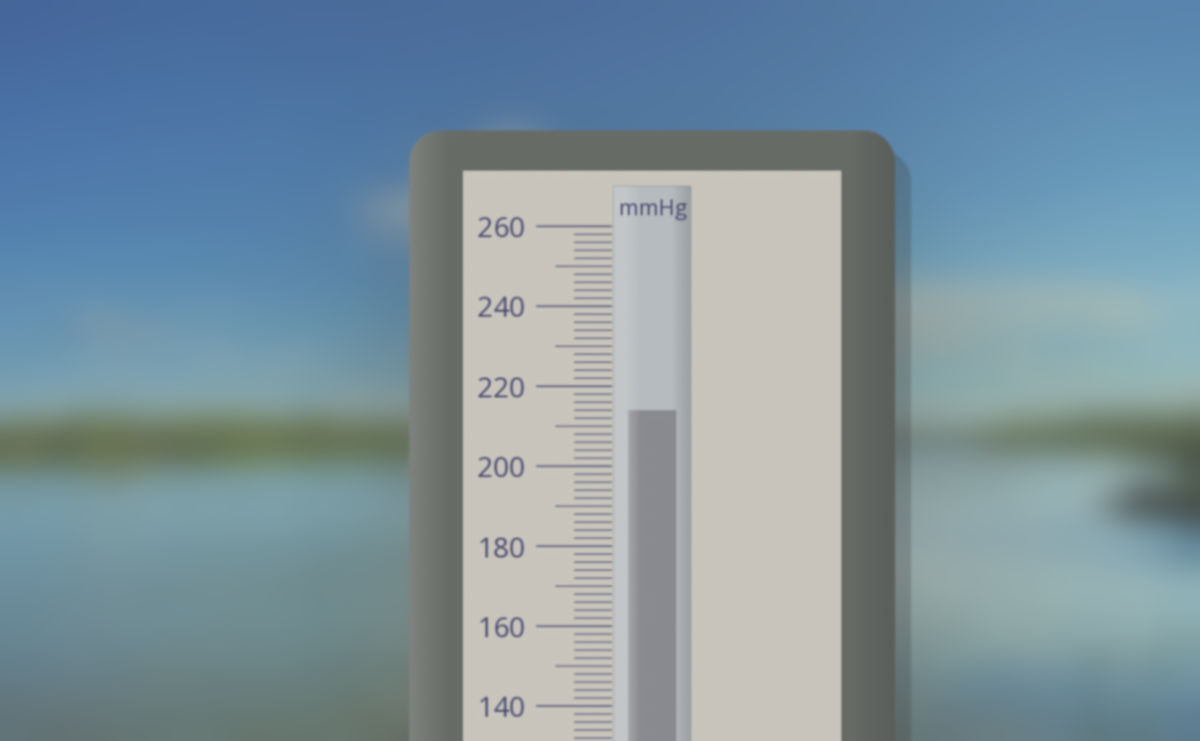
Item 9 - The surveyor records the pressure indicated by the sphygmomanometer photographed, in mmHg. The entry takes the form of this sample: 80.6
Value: 214
